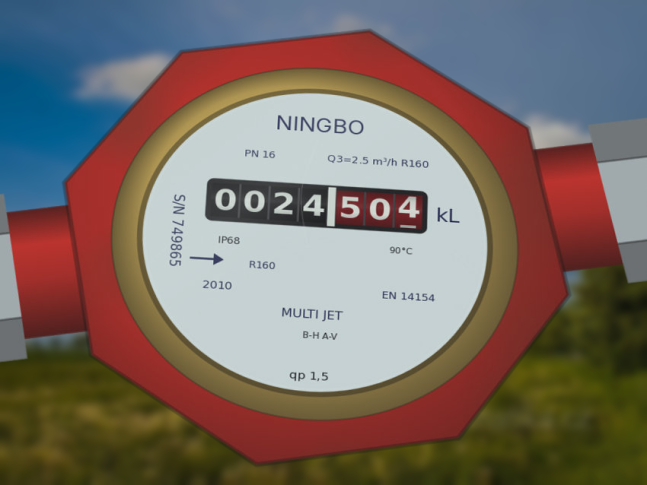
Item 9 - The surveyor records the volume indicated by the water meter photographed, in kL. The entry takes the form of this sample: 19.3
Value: 24.504
